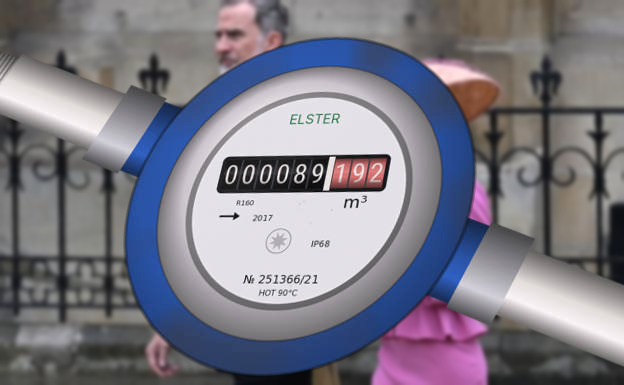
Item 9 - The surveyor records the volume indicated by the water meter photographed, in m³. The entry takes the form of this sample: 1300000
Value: 89.192
